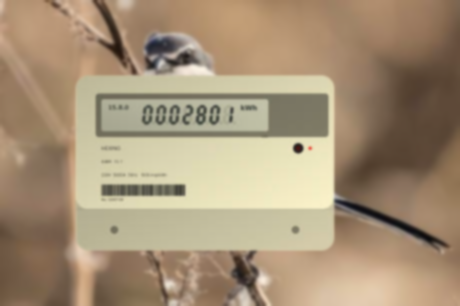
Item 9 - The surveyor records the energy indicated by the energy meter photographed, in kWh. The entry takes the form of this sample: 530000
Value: 2801
